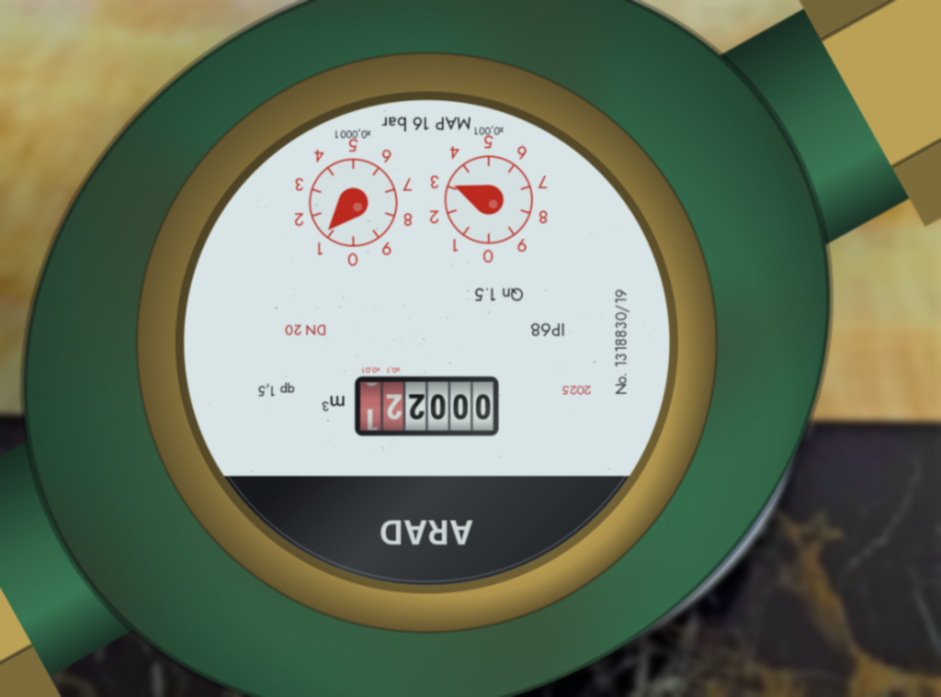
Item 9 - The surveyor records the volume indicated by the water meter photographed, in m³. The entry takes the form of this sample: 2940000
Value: 2.2131
